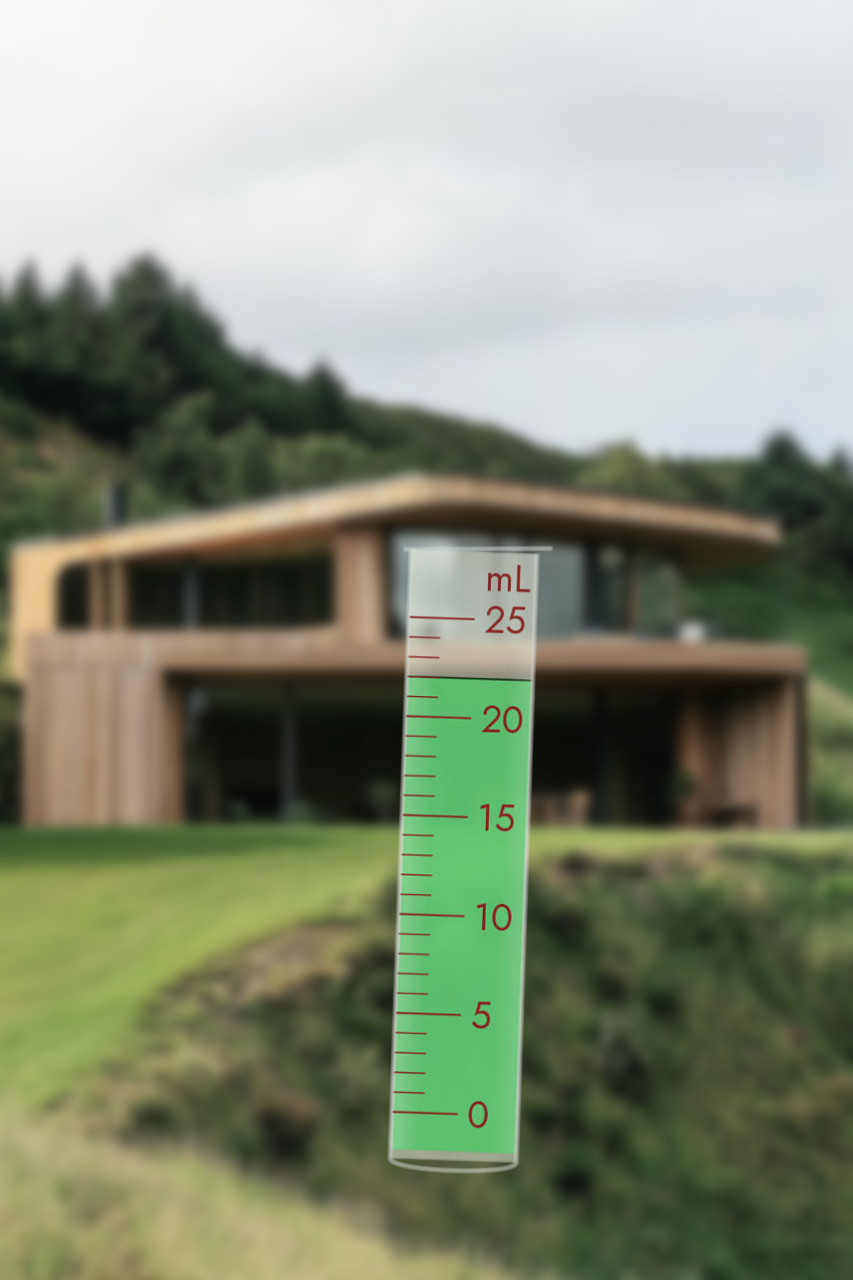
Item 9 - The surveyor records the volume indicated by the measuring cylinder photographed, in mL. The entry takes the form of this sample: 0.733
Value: 22
